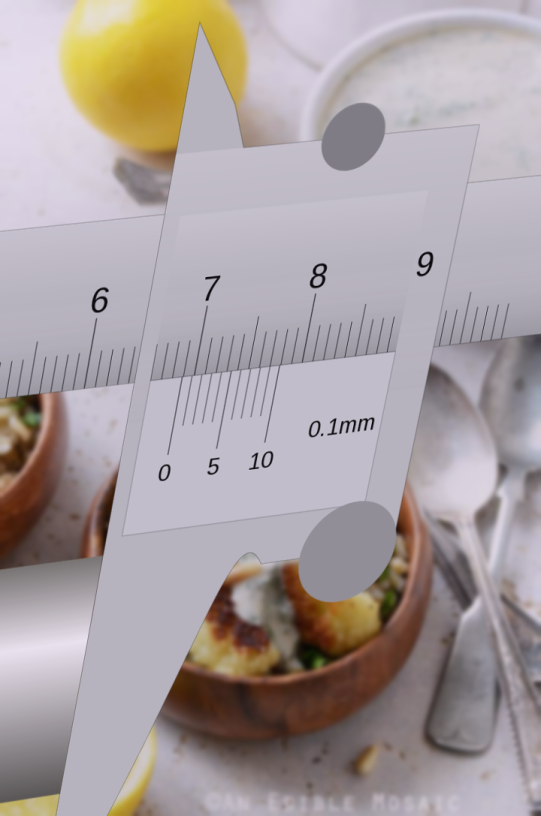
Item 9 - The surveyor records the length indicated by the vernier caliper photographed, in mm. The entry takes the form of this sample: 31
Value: 68.9
